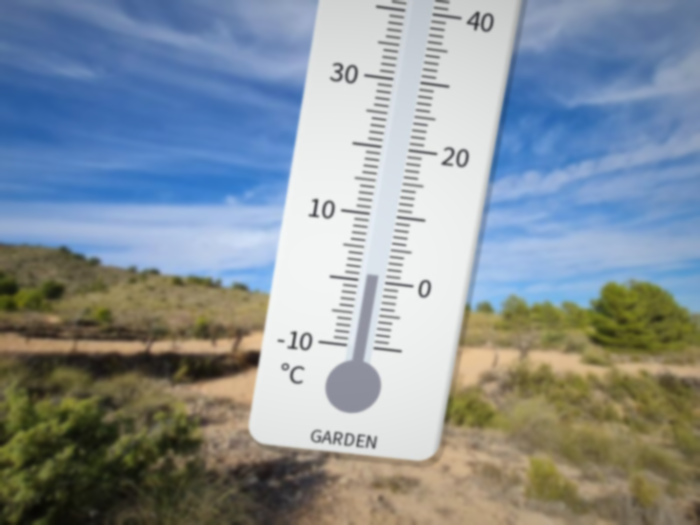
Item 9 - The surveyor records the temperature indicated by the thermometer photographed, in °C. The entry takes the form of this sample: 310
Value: 1
